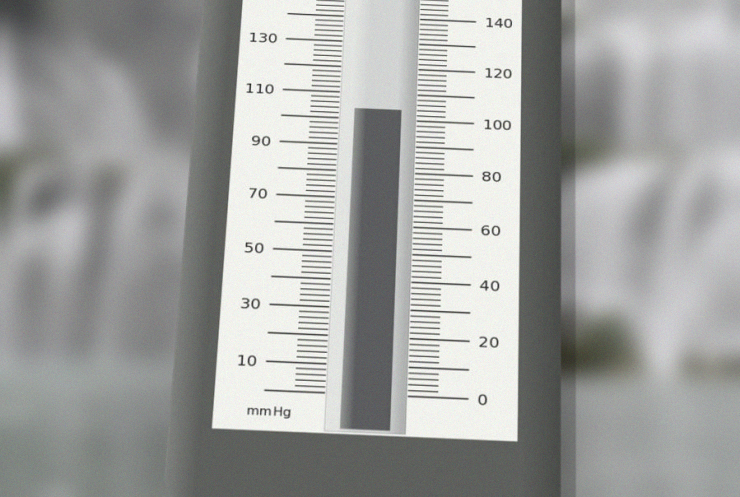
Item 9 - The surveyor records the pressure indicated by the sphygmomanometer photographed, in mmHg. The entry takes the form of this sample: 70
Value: 104
